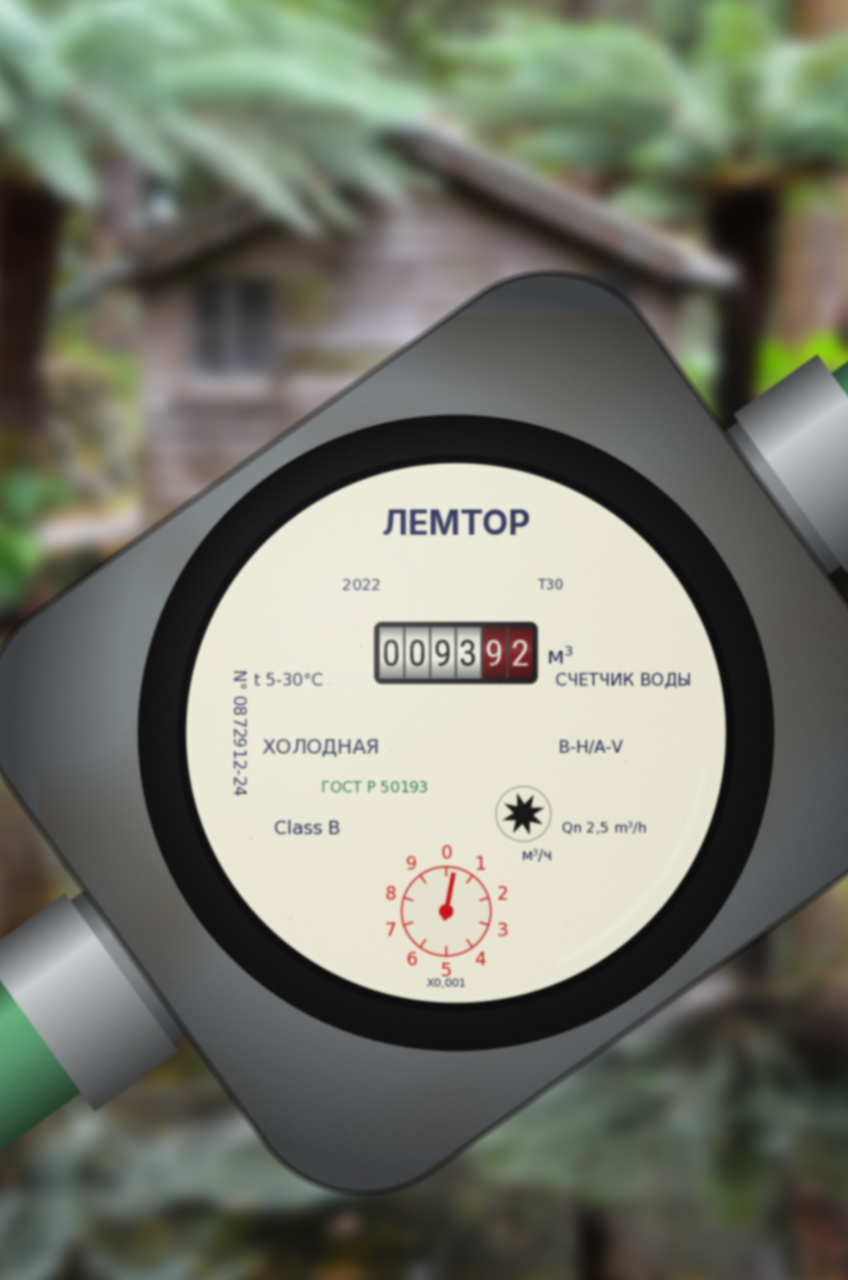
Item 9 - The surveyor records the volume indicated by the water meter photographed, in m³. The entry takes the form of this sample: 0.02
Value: 93.920
